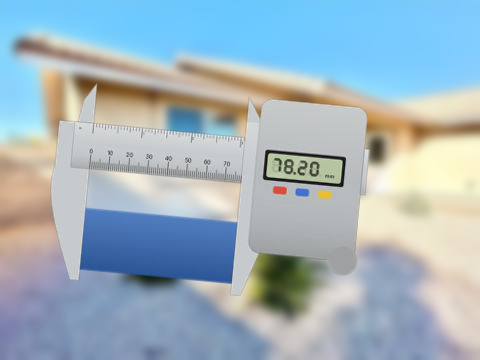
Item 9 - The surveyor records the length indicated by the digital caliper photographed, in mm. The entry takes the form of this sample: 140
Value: 78.20
